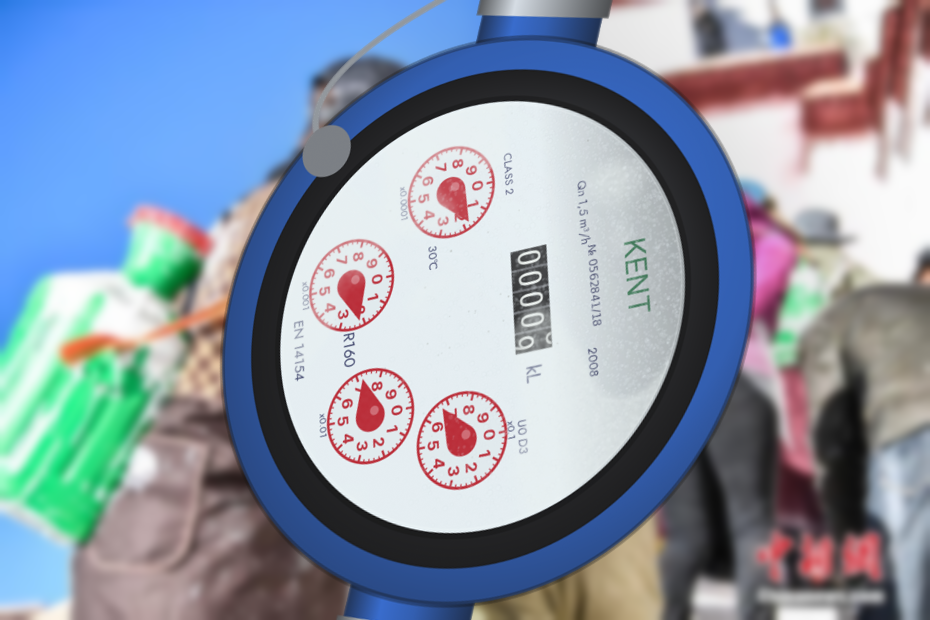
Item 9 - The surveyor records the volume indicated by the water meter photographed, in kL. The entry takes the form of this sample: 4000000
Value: 8.6721
